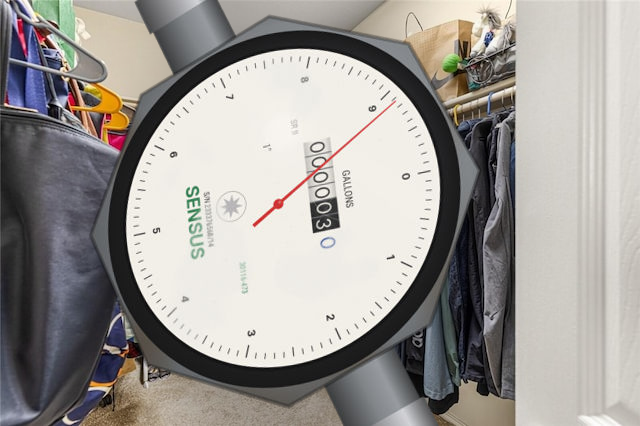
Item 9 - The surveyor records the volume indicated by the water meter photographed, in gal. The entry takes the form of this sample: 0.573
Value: 29.1
